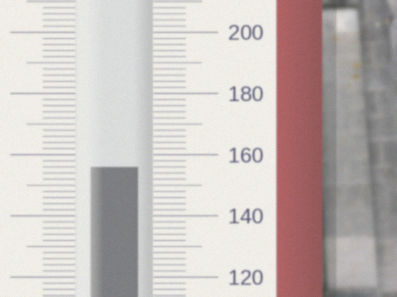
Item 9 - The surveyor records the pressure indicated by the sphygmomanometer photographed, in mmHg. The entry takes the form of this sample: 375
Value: 156
